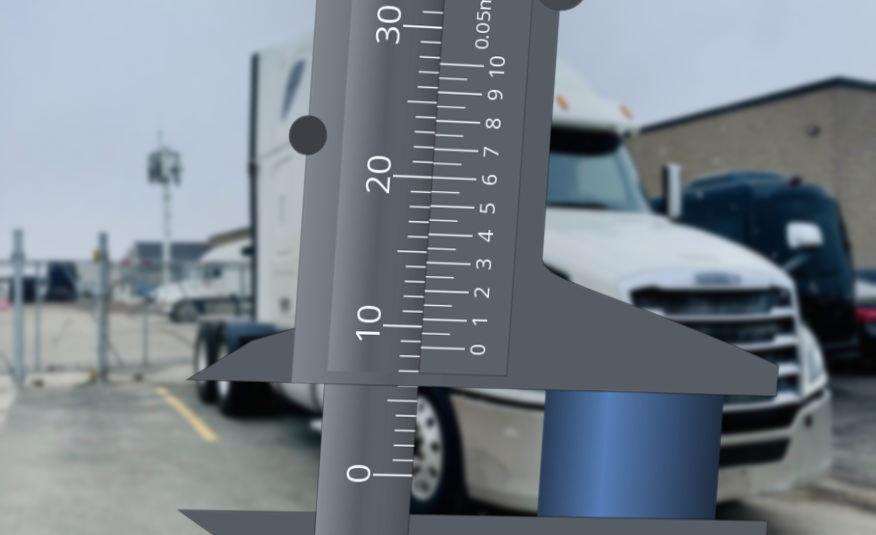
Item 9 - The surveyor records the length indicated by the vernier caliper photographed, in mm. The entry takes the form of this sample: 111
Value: 8.6
